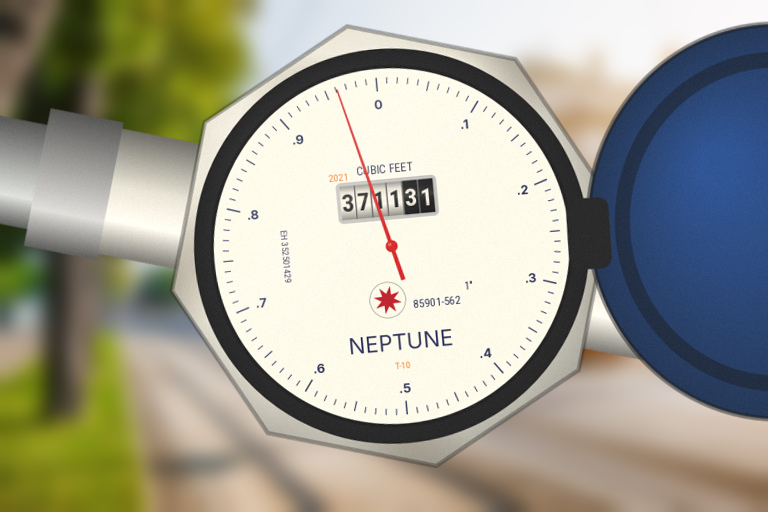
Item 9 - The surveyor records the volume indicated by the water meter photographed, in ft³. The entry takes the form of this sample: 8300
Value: 371130.96
